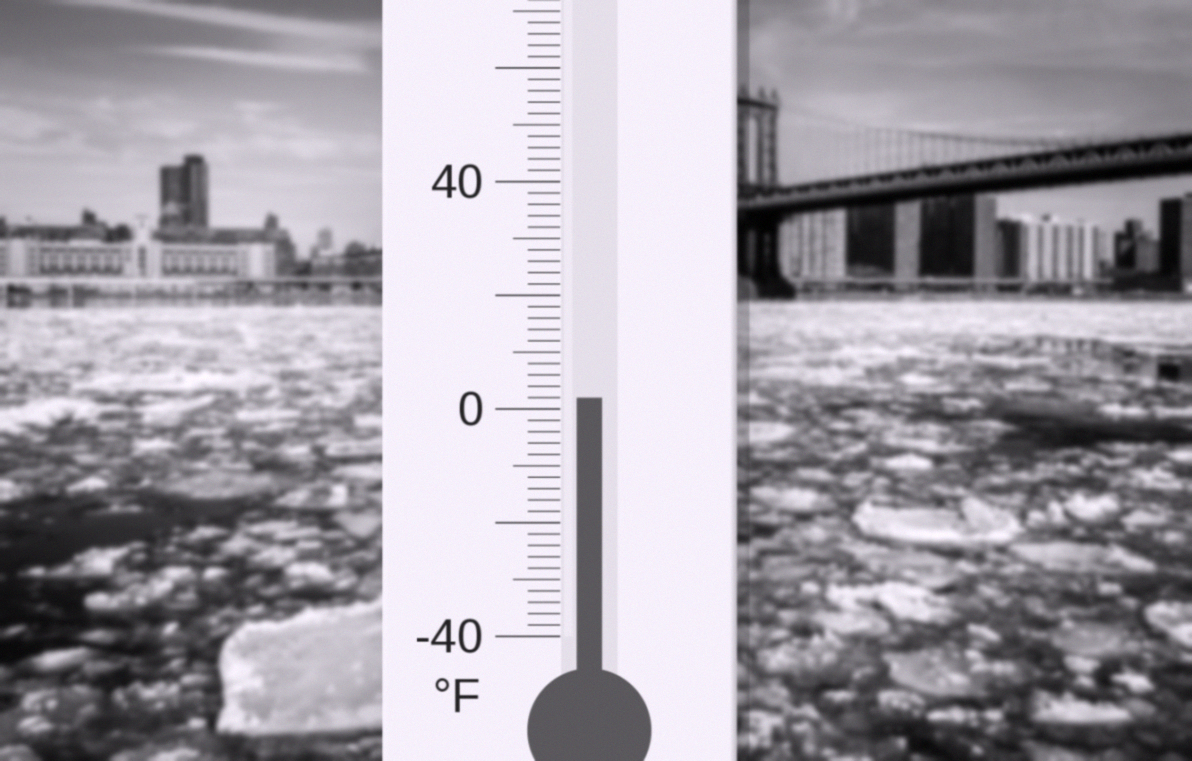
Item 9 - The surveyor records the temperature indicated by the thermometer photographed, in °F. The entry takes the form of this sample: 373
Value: 2
